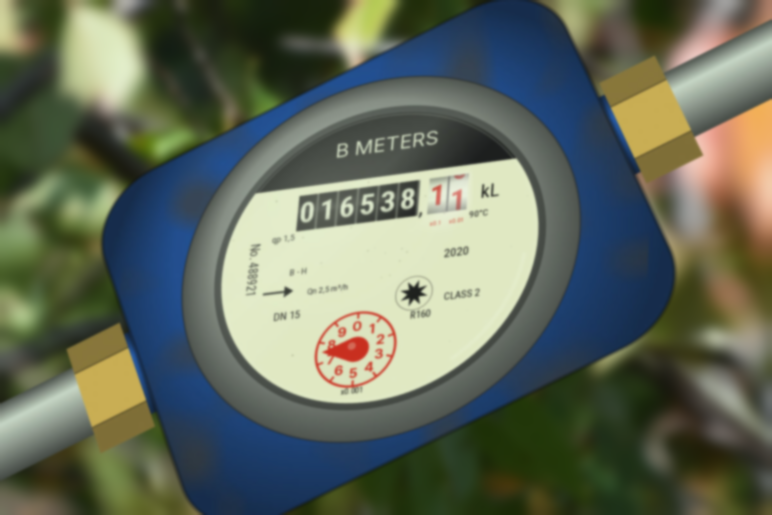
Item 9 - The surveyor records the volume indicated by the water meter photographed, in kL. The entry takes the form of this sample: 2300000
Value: 16538.107
